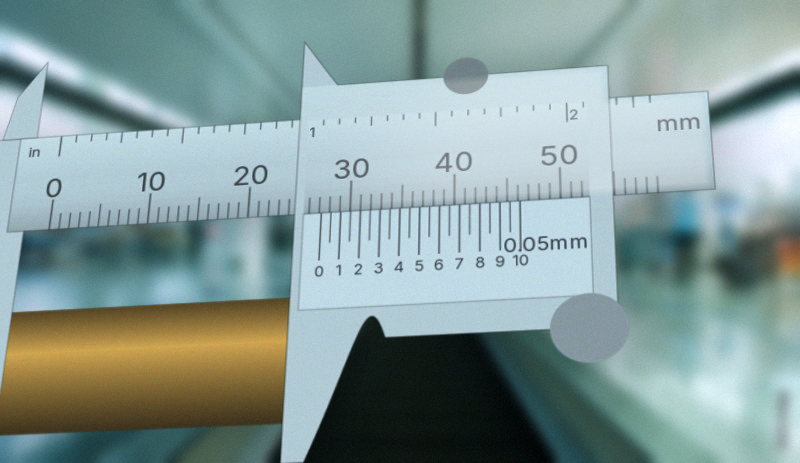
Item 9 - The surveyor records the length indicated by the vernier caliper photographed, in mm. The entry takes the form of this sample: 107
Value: 27.2
